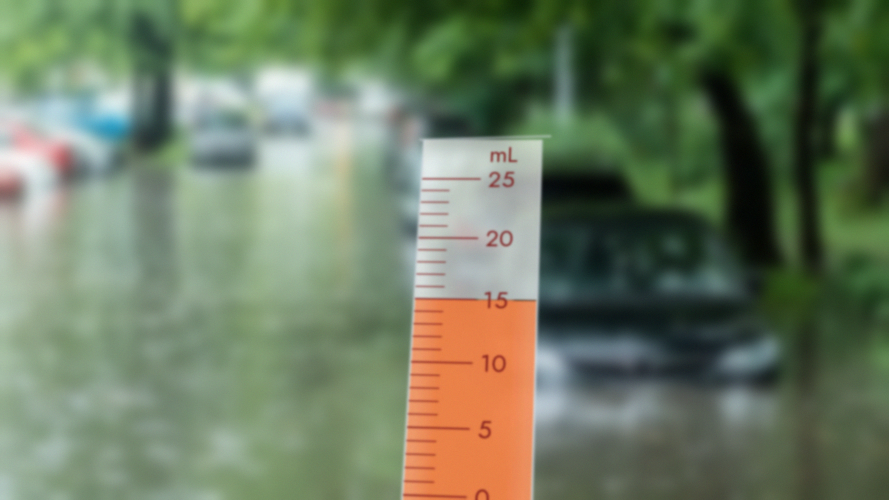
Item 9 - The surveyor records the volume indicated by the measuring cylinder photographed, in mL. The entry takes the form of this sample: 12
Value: 15
